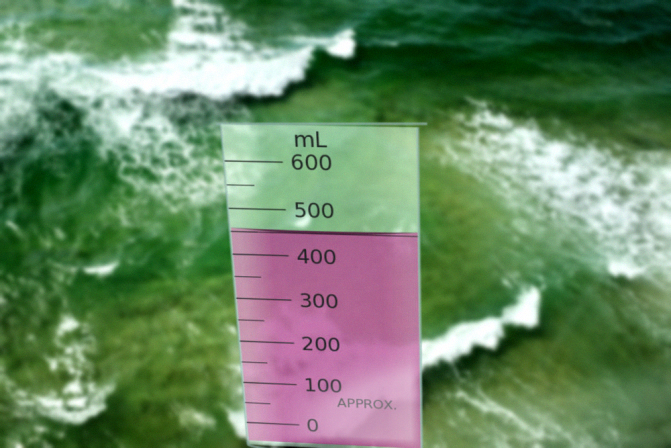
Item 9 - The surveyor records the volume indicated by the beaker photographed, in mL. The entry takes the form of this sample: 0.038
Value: 450
